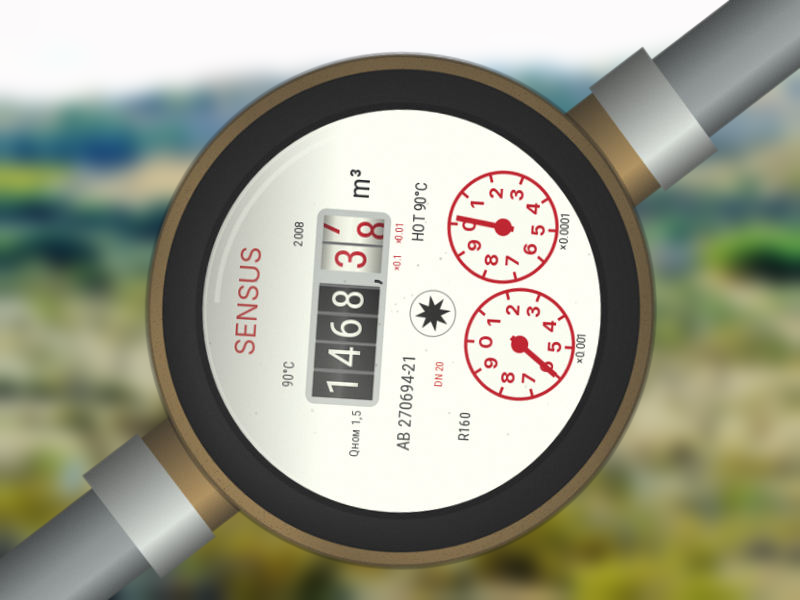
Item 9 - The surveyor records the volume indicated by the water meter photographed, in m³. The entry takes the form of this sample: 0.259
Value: 1468.3760
